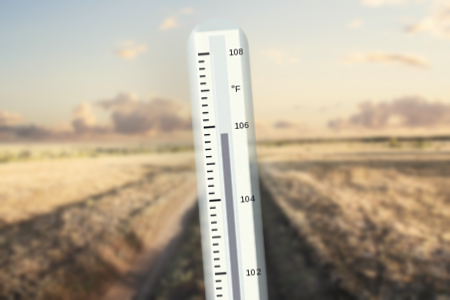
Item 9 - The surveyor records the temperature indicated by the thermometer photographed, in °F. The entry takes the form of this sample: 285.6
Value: 105.8
